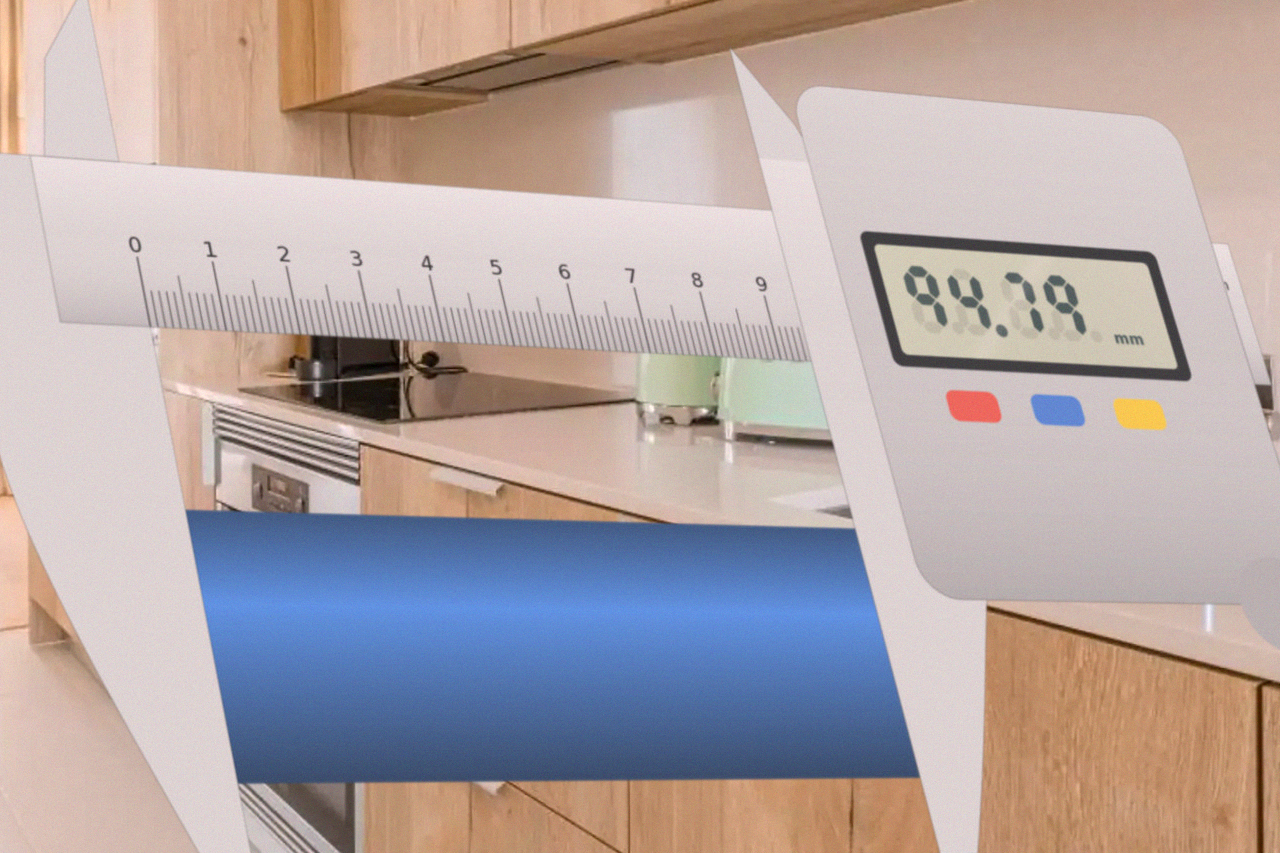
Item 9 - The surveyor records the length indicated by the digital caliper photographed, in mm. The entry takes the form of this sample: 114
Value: 94.79
